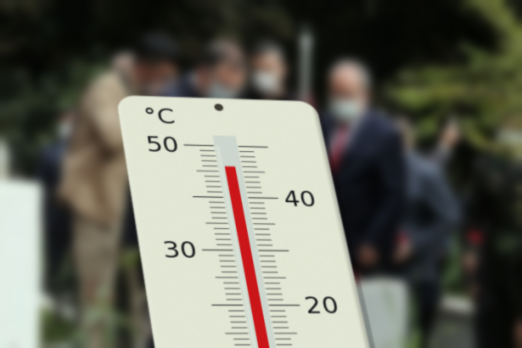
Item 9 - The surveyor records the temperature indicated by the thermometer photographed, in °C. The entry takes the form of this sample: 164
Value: 46
